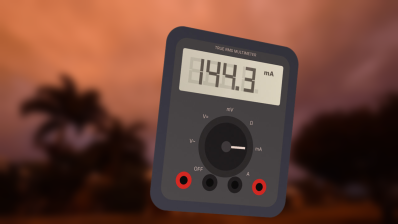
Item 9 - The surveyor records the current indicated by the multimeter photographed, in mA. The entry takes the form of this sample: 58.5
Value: 144.3
